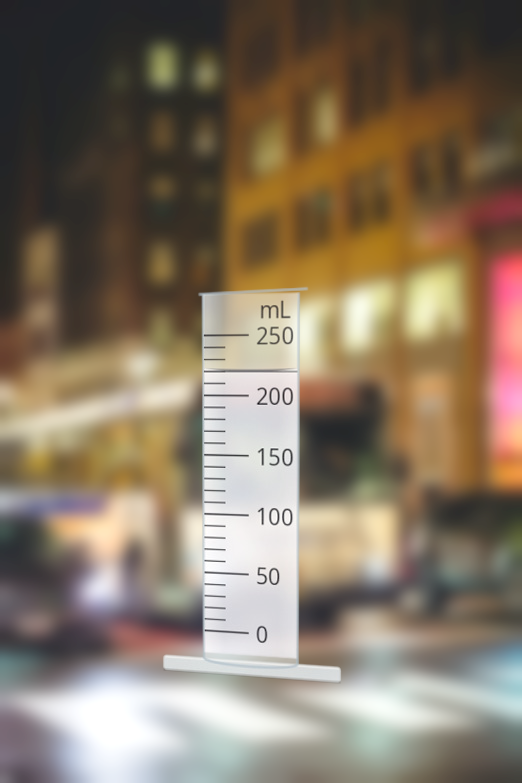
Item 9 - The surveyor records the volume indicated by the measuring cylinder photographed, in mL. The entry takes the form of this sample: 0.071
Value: 220
